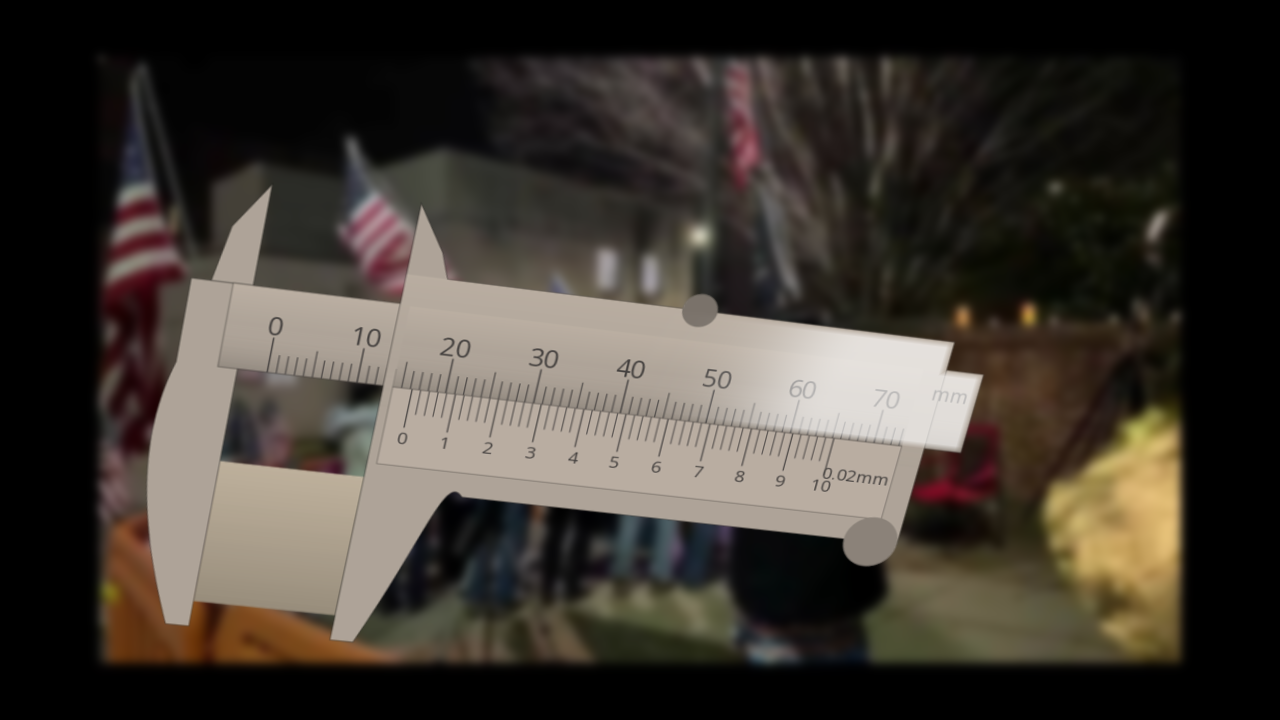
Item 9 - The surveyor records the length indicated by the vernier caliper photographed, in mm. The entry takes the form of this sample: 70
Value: 16.2
